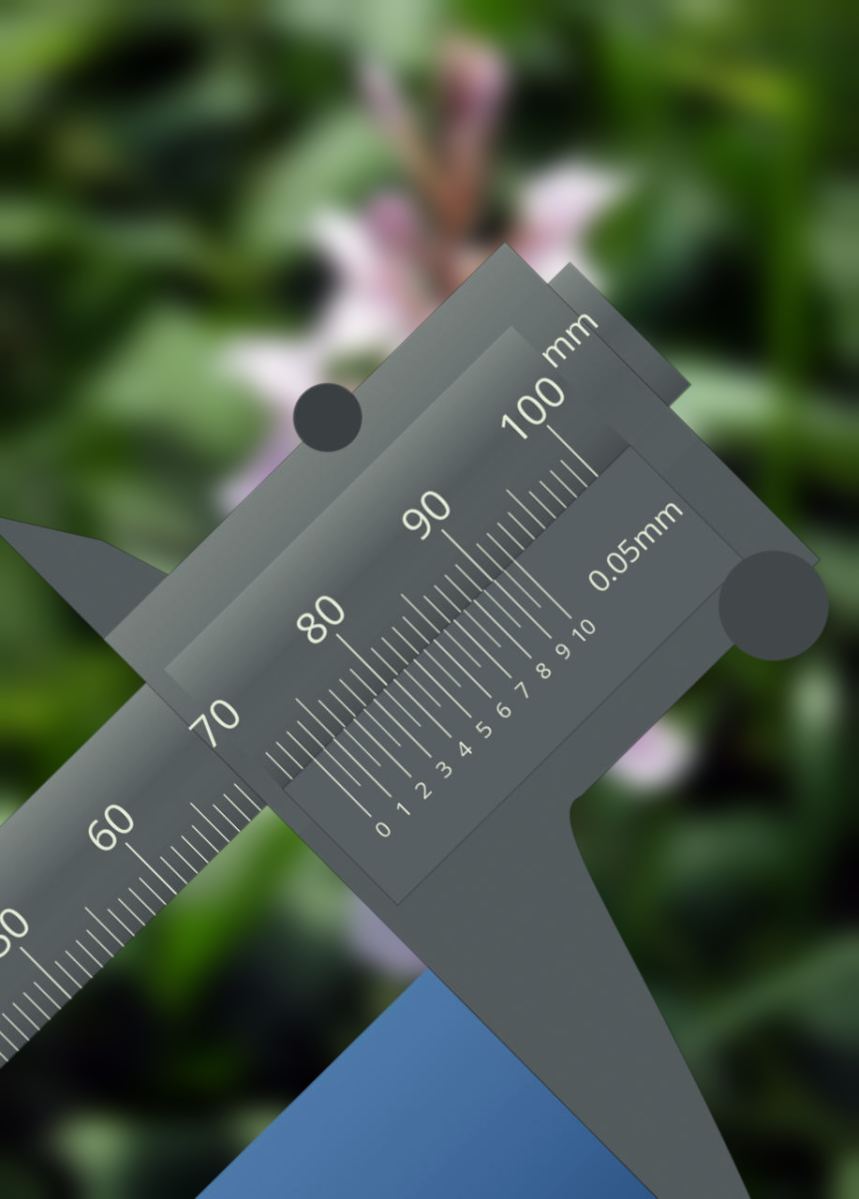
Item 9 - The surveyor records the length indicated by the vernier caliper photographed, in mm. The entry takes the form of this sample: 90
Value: 73.0
